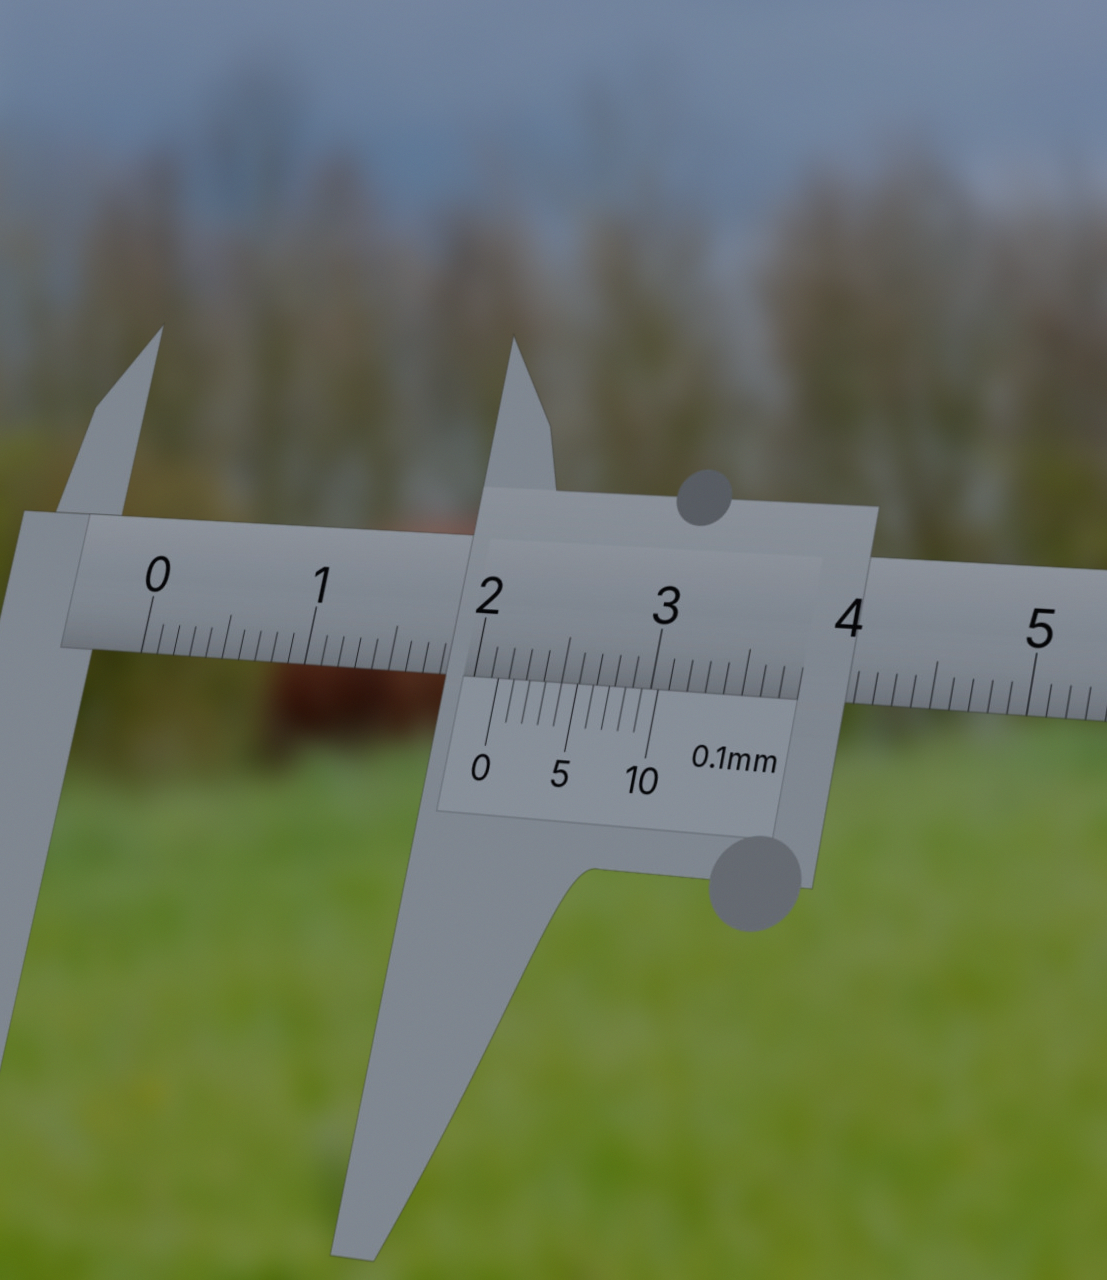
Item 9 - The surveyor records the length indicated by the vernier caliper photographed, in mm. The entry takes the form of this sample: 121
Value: 21.4
